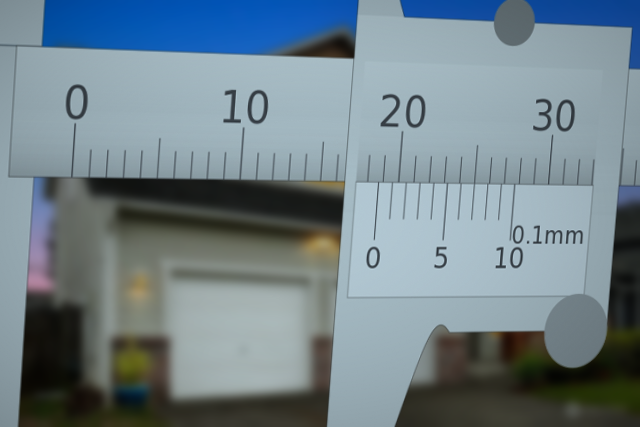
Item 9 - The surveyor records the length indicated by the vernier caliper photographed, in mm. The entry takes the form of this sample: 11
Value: 18.7
